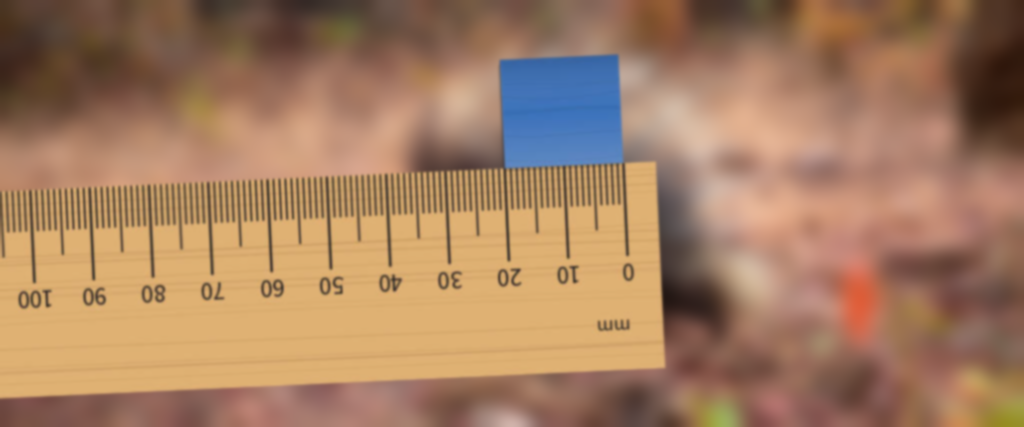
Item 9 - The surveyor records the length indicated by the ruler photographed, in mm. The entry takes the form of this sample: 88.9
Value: 20
